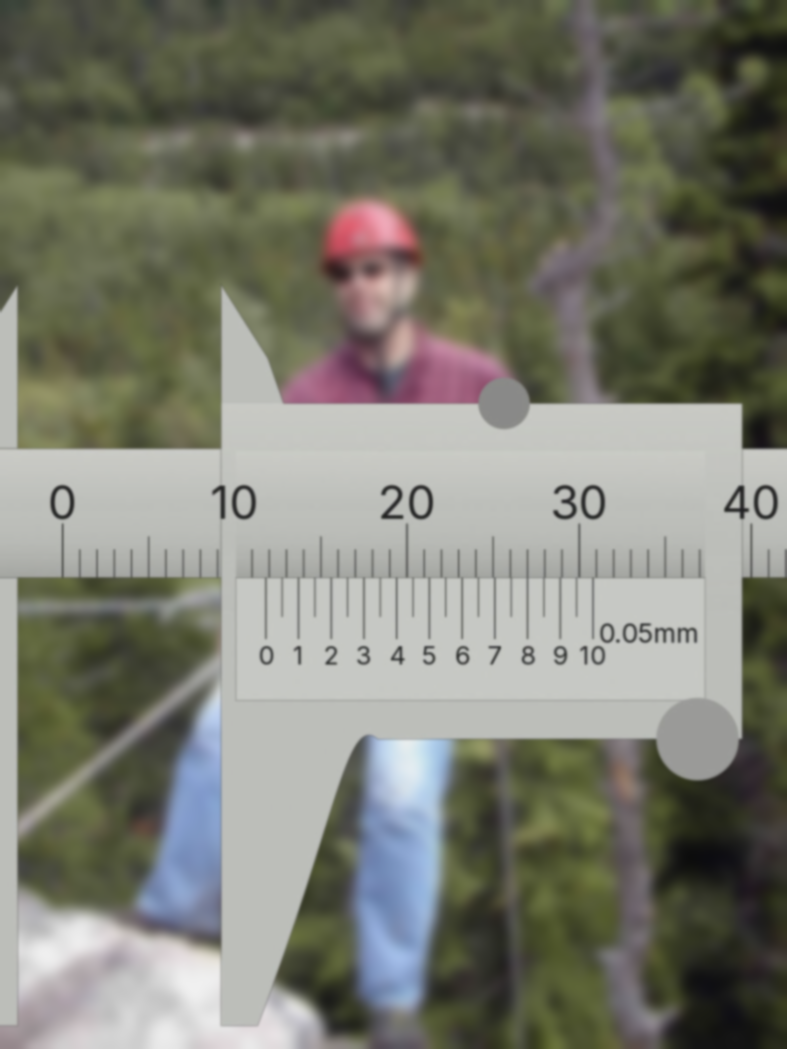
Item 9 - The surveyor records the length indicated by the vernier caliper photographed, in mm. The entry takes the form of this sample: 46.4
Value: 11.8
